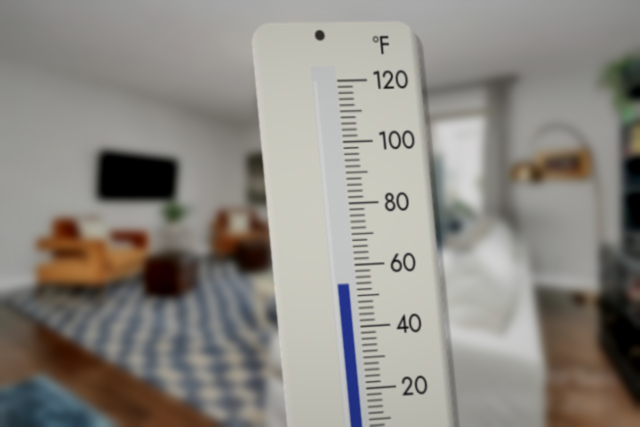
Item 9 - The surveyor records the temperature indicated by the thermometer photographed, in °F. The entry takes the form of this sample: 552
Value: 54
